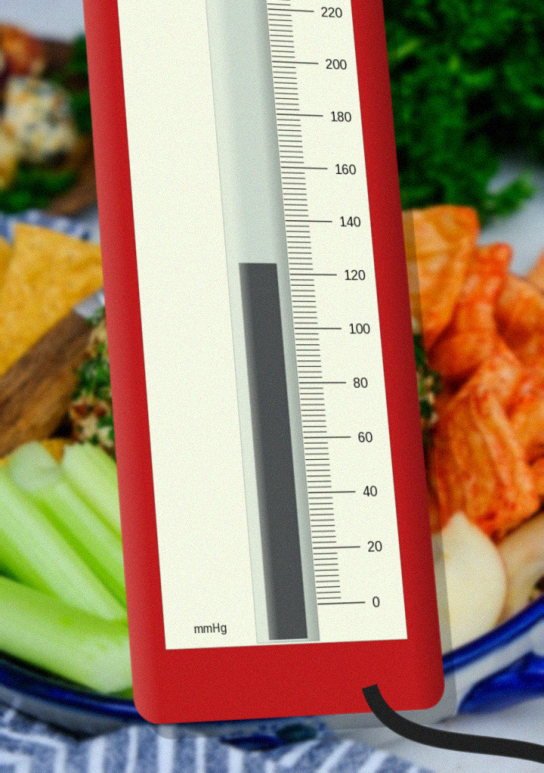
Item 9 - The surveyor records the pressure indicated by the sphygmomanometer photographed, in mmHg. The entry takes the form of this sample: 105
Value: 124
